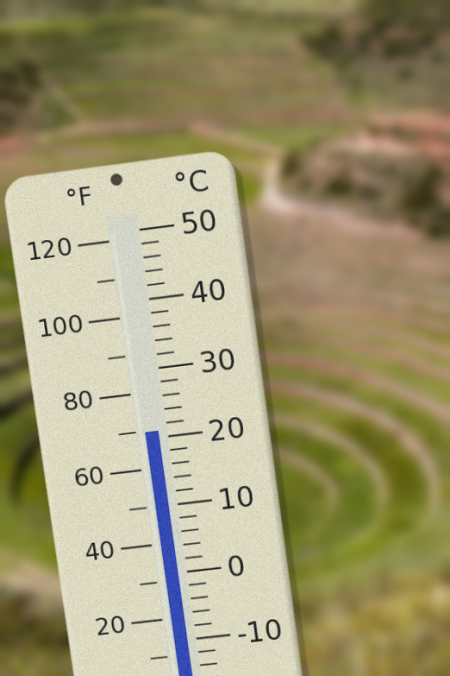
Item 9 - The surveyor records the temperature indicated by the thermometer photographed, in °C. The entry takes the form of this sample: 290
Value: 21
